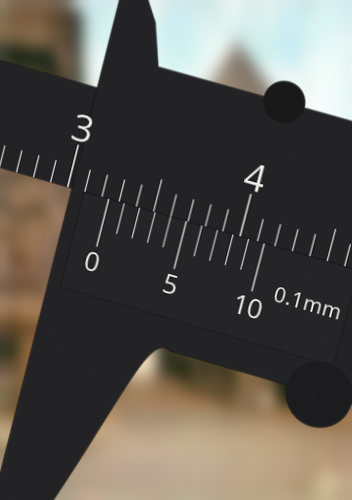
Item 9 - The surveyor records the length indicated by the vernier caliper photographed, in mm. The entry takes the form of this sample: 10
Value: 32.4
